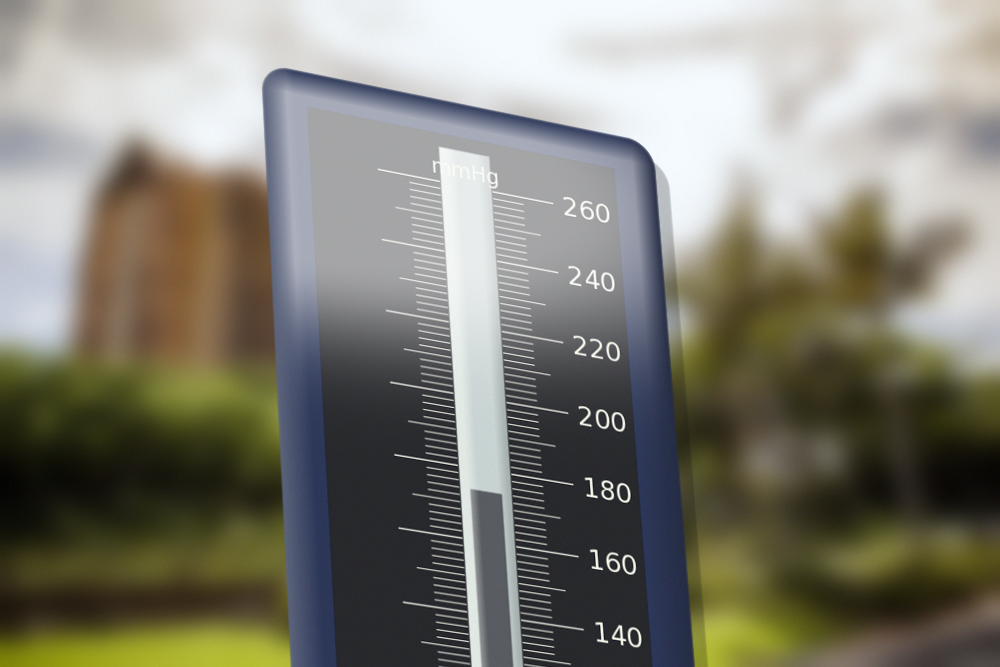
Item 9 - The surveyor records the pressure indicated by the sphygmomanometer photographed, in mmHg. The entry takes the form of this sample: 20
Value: 174
